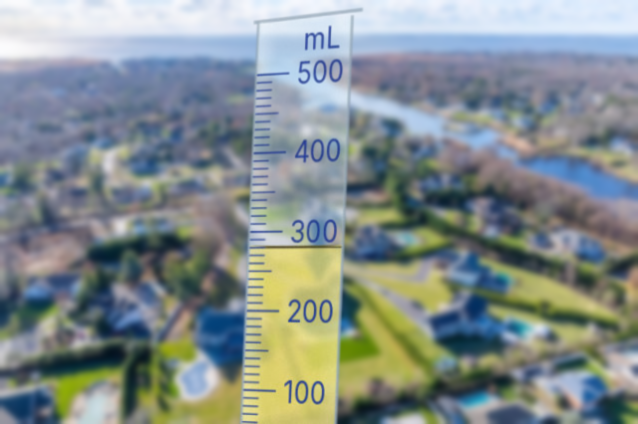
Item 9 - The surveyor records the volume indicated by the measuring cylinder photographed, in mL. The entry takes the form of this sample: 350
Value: 280
